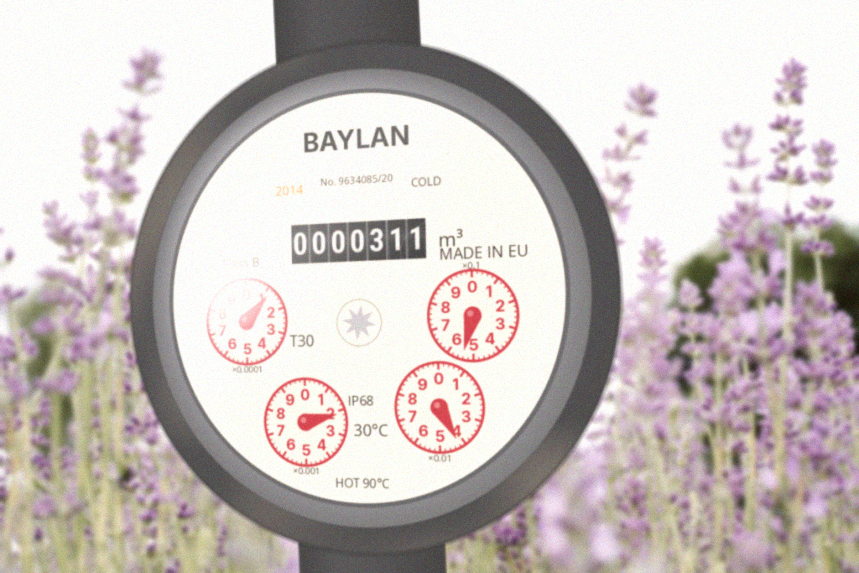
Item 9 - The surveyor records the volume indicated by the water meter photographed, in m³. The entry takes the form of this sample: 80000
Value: 311.5421
